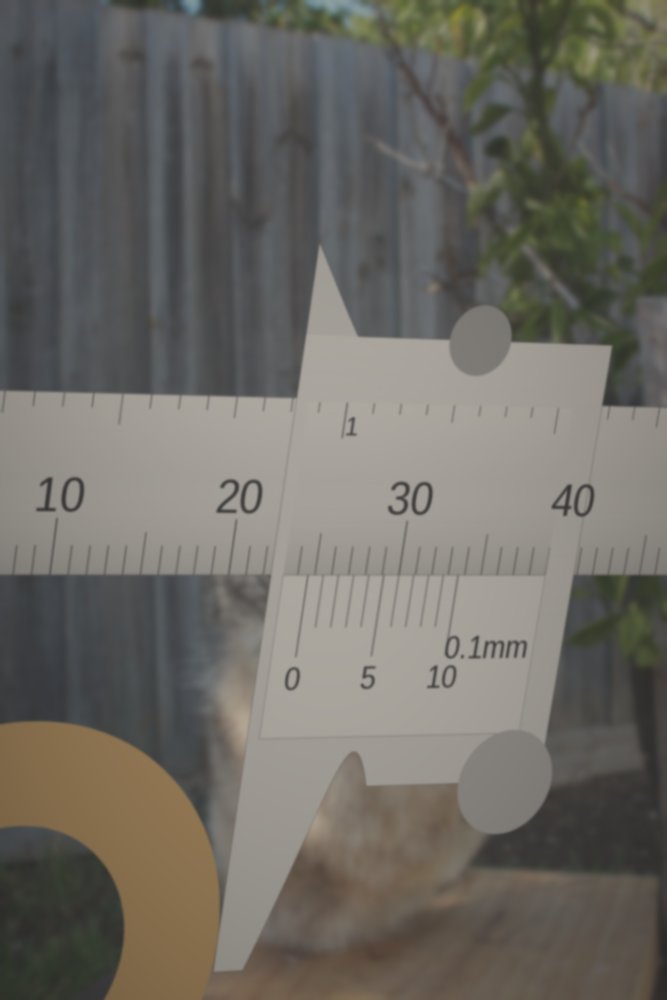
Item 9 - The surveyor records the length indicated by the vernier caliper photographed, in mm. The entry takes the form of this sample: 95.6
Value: 24.6
